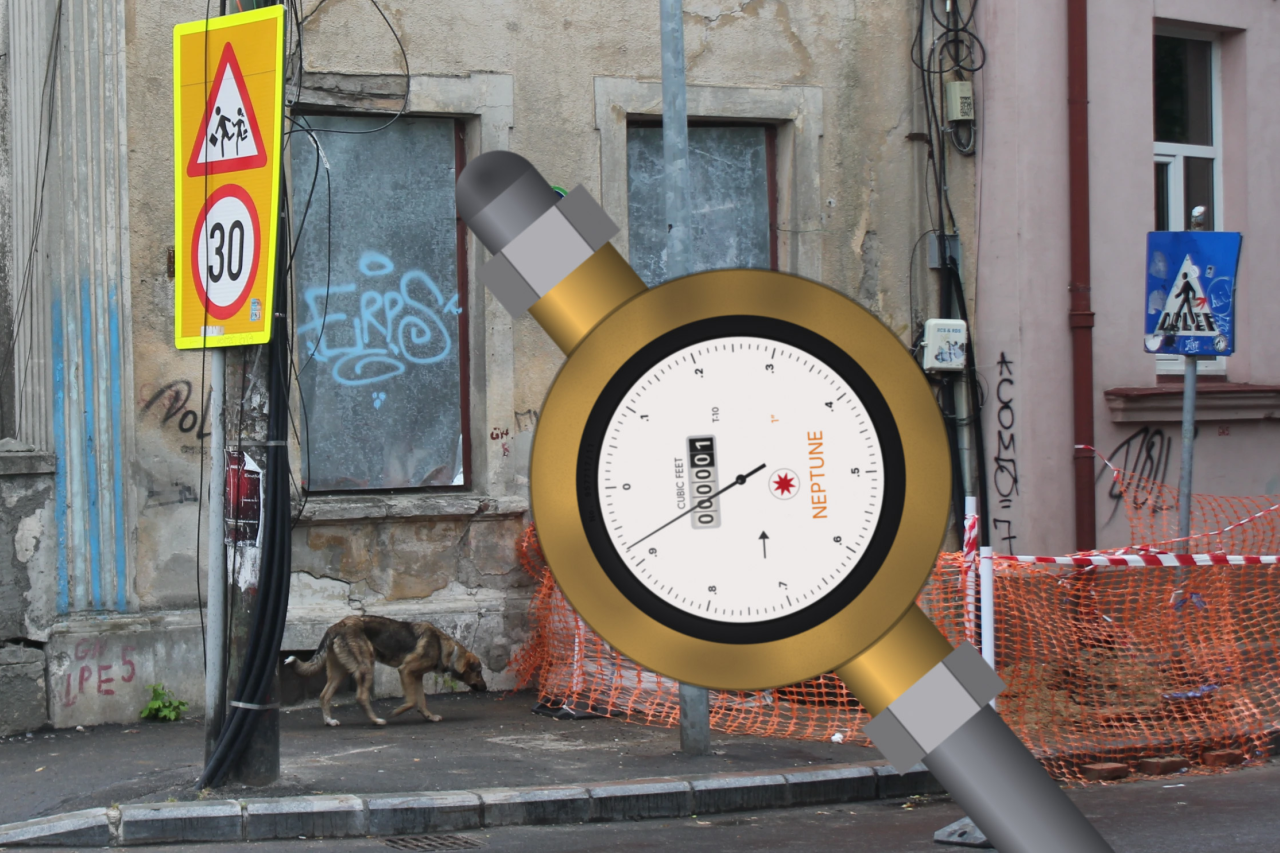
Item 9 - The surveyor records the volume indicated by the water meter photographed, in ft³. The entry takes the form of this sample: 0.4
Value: 0.92
